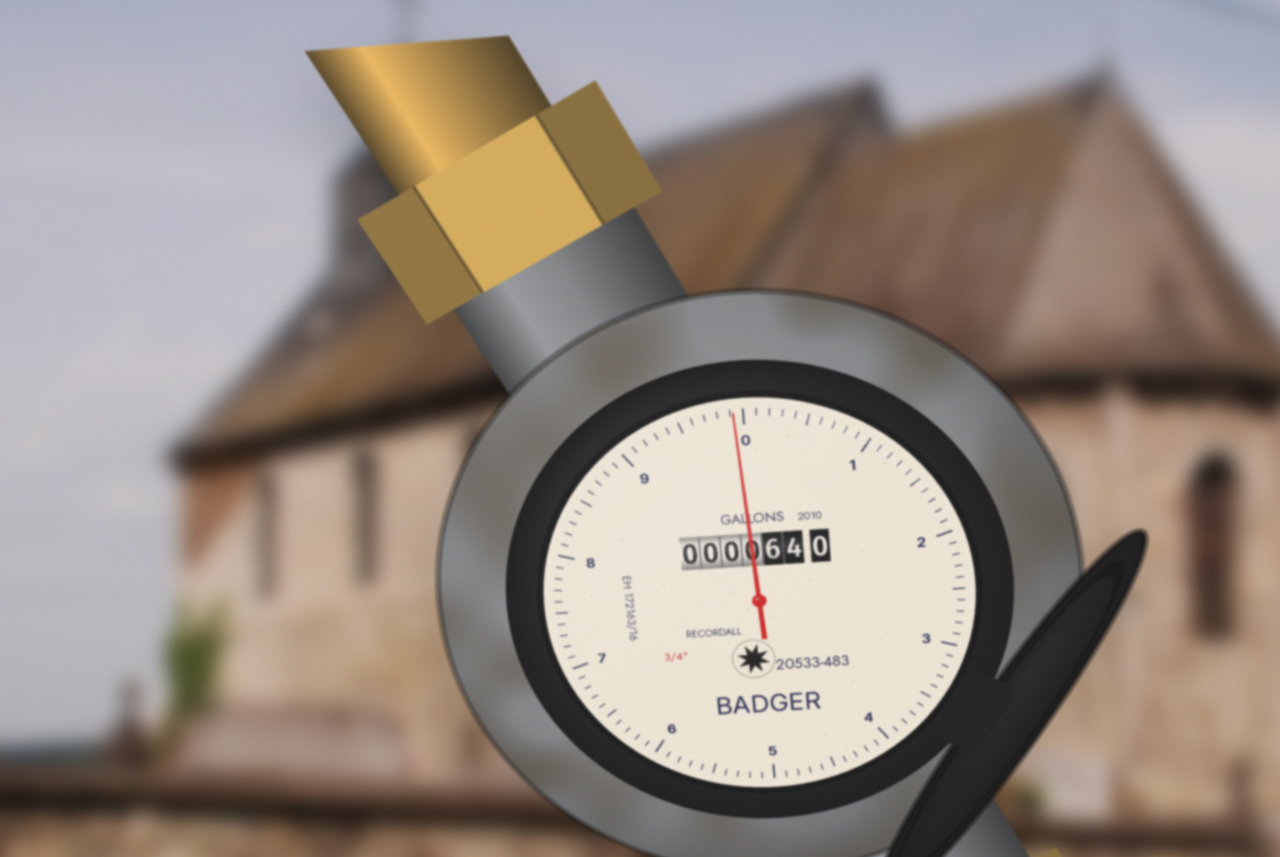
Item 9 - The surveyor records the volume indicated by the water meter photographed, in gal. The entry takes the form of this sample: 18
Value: 639.9
